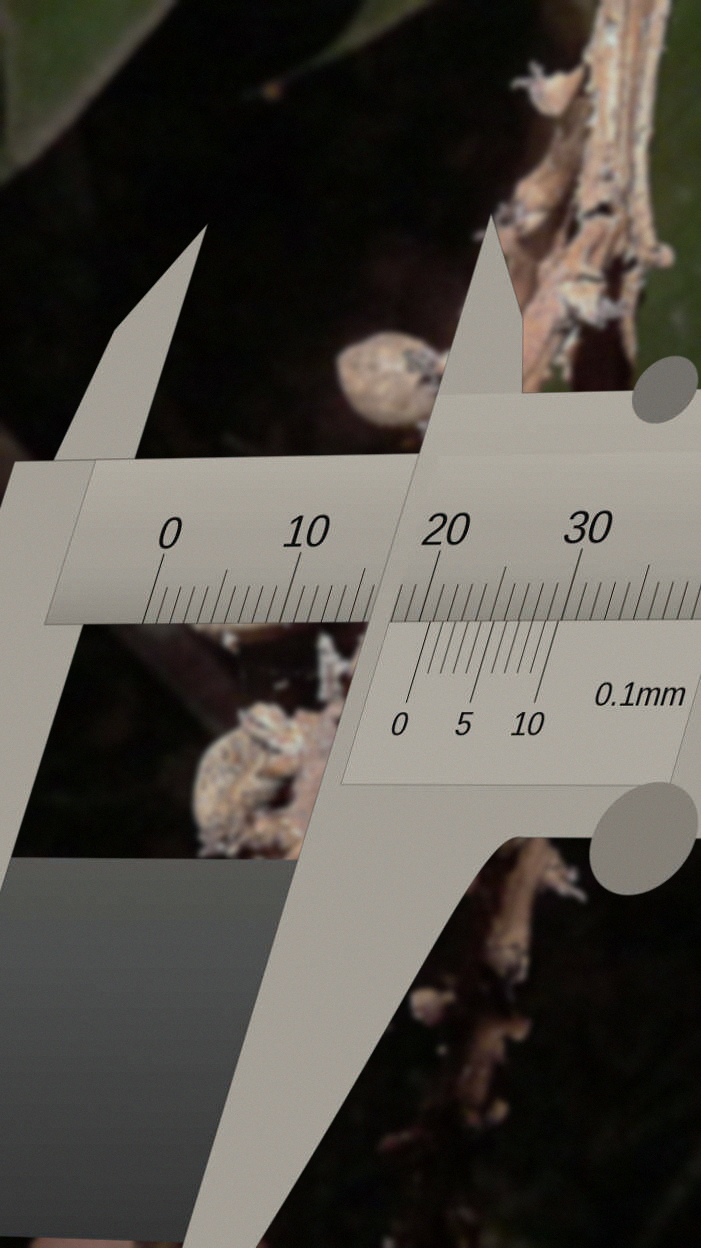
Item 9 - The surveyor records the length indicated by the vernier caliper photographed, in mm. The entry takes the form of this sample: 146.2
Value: 20.8
